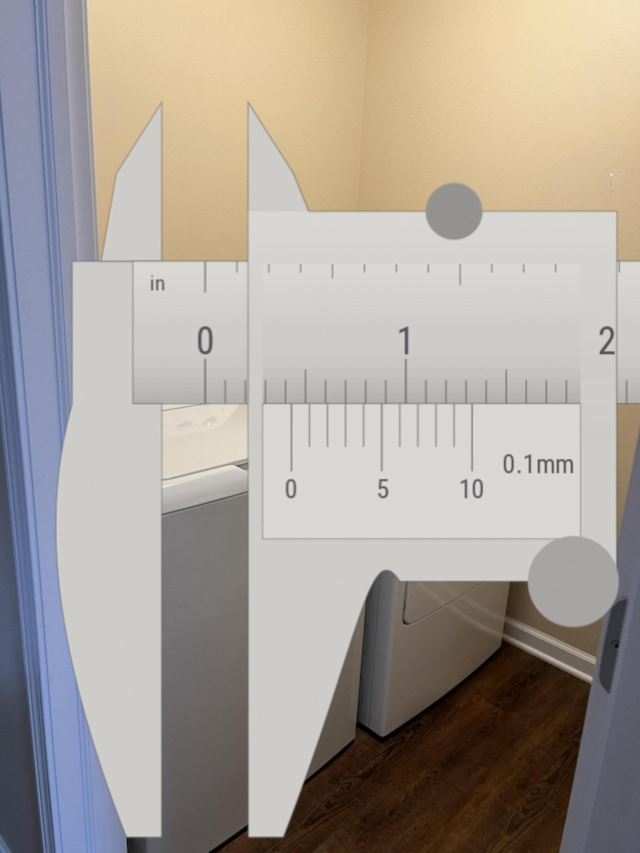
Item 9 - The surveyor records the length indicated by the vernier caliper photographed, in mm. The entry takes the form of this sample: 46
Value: 4.3
